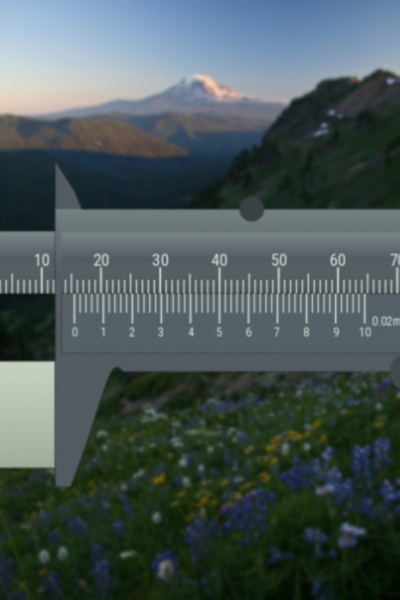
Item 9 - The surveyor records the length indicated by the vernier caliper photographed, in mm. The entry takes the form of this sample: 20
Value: 15.5
